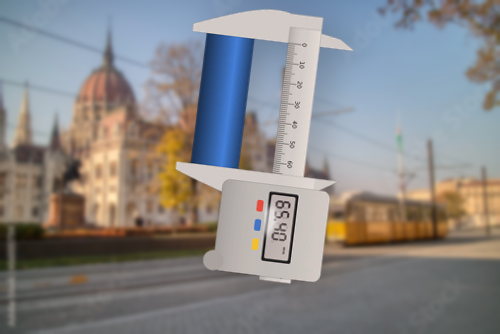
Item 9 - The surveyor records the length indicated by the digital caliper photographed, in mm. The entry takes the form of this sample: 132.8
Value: 65.40
